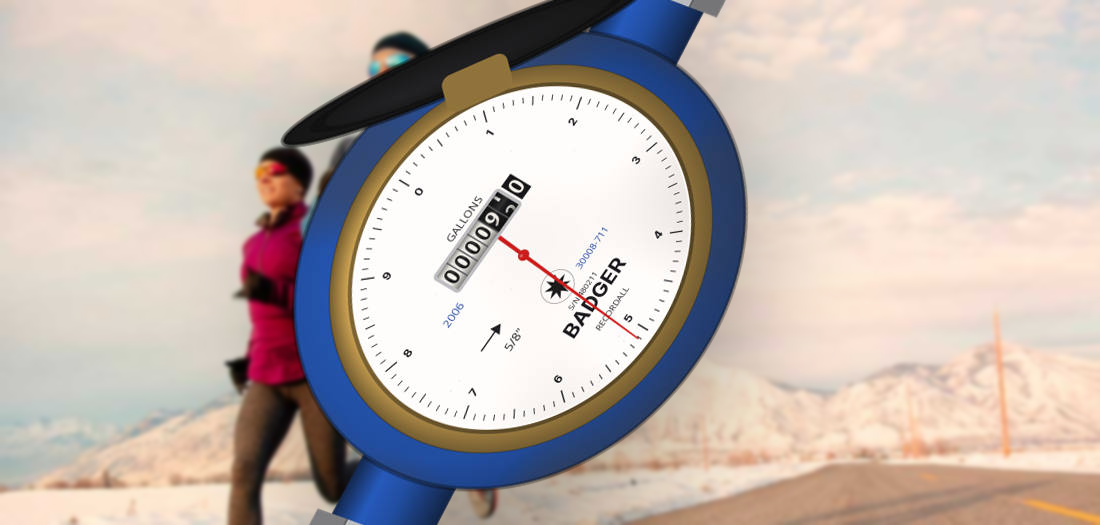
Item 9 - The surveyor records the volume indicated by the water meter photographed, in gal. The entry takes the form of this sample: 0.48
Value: 915.1
